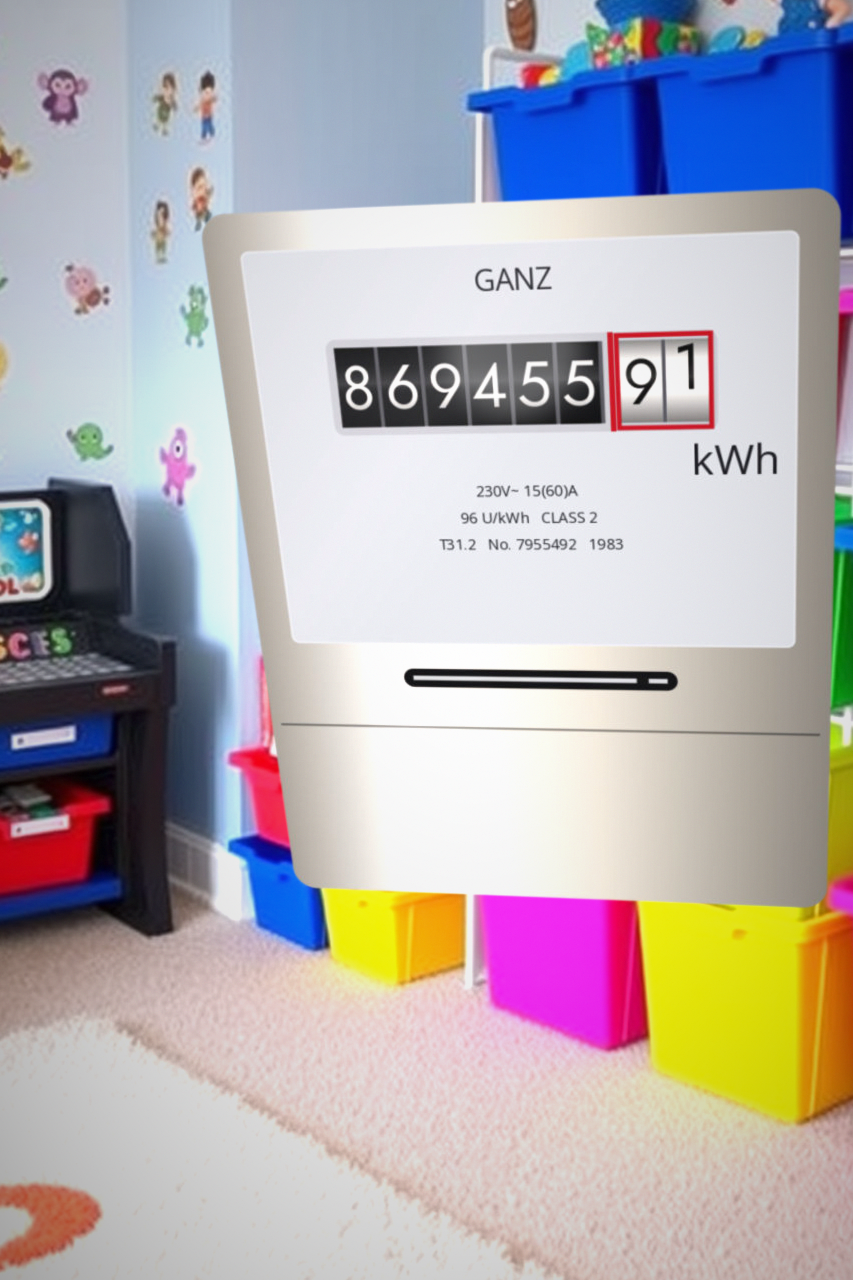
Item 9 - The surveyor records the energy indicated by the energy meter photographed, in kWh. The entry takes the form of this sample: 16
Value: 869455.91
